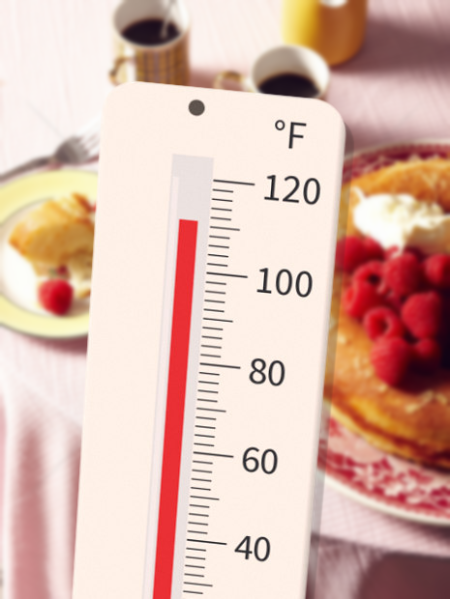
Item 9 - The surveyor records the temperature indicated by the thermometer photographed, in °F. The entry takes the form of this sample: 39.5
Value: 111
